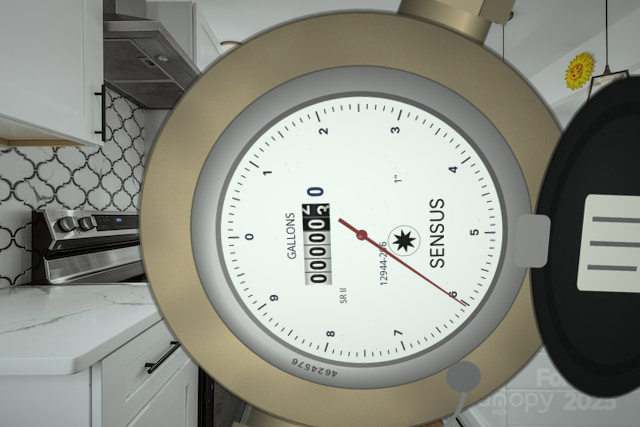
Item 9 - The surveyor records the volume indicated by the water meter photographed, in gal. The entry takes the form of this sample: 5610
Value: 26.0
